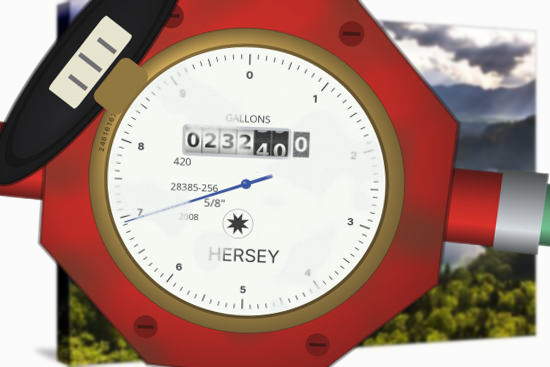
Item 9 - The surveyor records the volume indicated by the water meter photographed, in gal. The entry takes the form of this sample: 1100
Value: 232396.9
